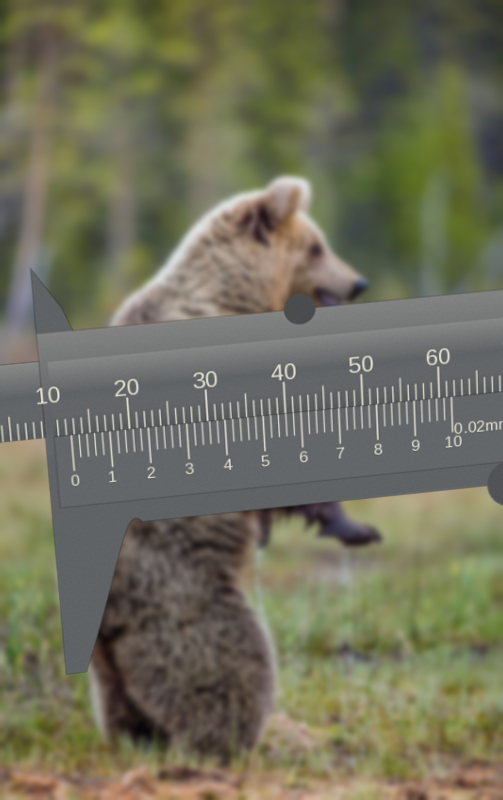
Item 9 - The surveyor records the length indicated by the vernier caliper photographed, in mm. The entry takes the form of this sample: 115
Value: 12.6
